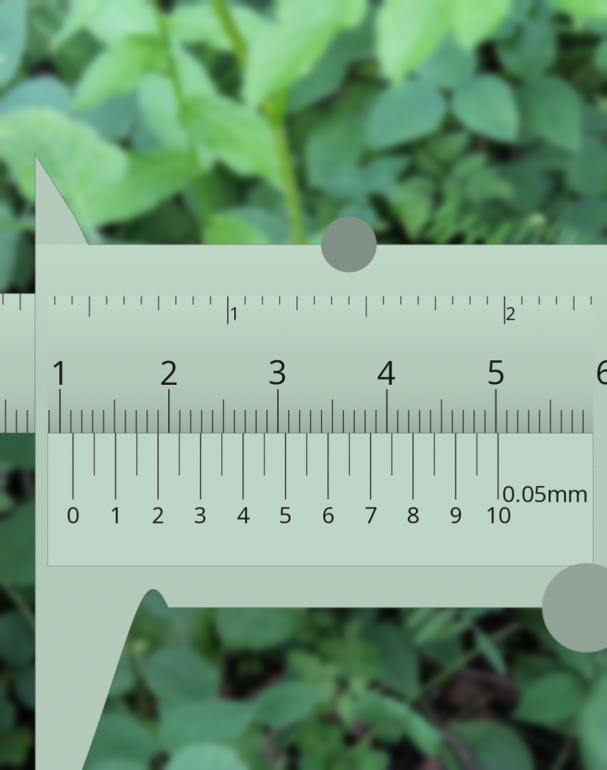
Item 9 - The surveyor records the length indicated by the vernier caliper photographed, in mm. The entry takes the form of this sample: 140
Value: 11.2
